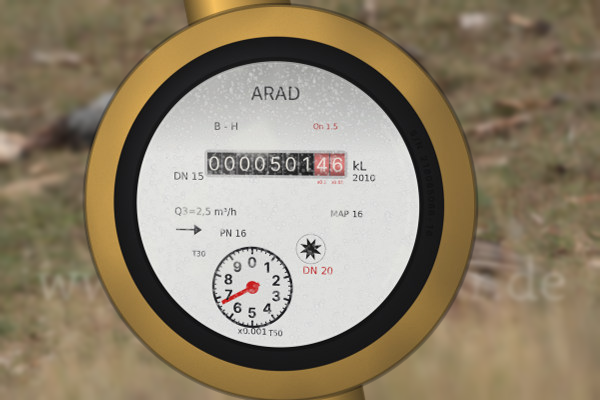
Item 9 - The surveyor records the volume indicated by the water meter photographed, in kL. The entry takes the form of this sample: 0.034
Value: 501.466
